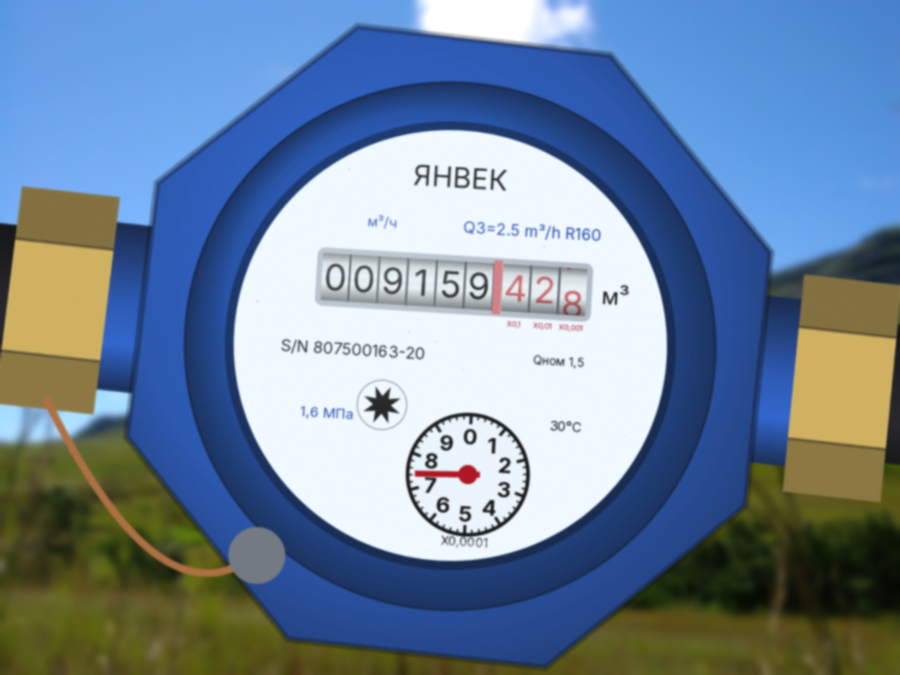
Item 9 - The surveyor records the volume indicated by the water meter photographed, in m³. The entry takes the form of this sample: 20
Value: 9159.4277
